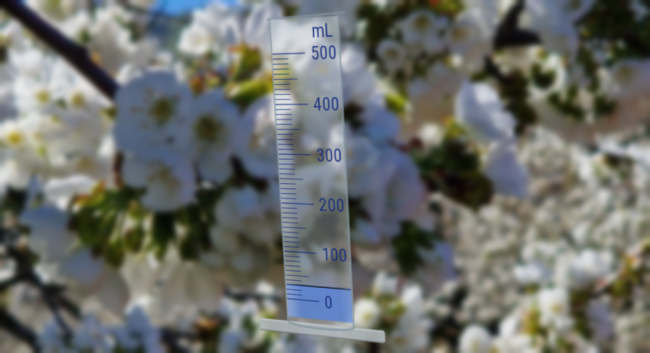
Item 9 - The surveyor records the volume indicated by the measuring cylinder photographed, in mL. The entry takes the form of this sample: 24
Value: 30
